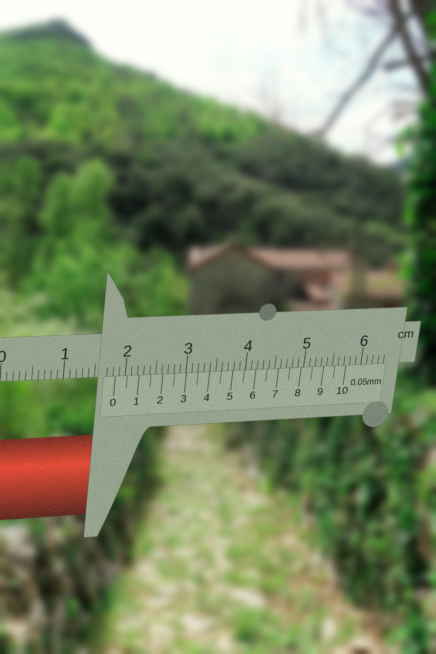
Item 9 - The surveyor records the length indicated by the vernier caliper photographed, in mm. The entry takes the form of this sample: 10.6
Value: 18.4
